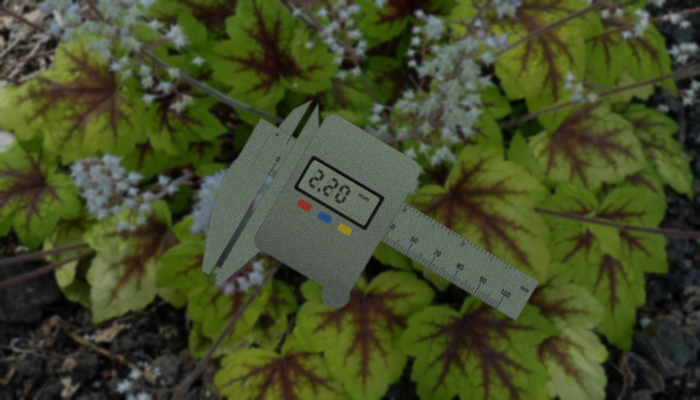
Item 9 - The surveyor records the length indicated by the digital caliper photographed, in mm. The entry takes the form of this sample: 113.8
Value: 2.20
